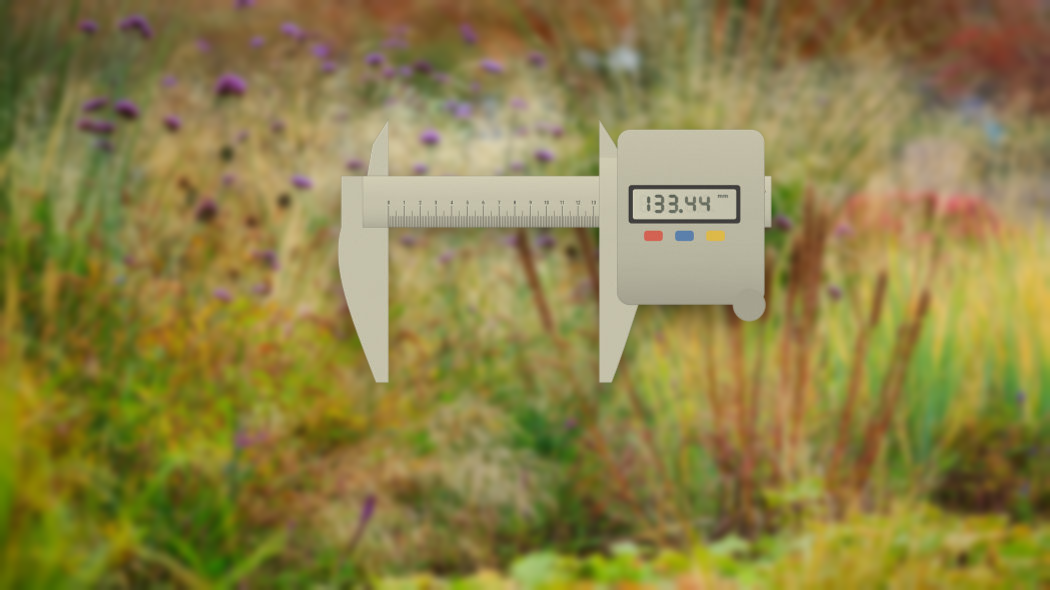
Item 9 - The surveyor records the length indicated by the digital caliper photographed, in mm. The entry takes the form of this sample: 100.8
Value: 133.44
